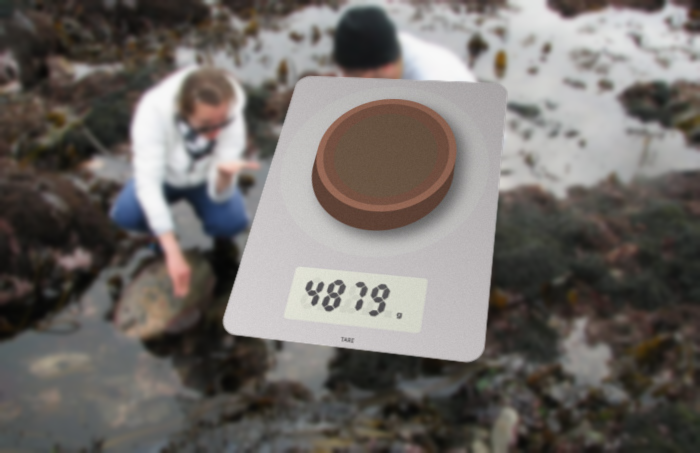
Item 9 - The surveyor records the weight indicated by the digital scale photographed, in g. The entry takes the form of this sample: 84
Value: 4879
